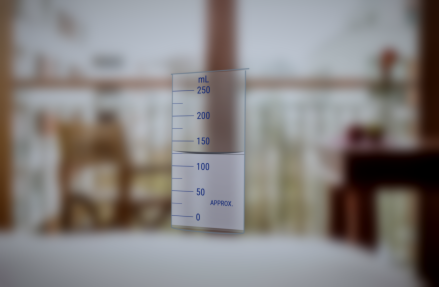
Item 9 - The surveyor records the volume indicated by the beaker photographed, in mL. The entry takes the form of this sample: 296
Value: 125
